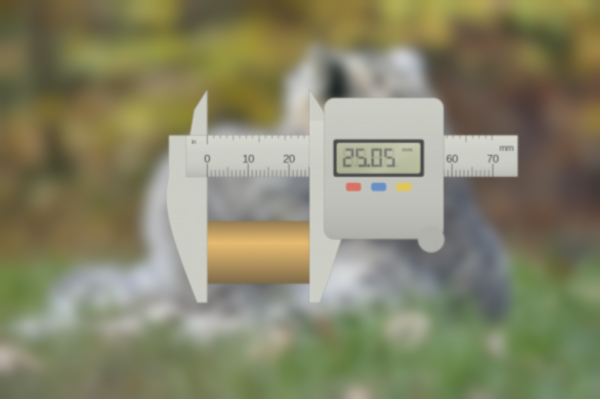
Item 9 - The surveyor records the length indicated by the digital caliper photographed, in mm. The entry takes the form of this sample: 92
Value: 25.05
